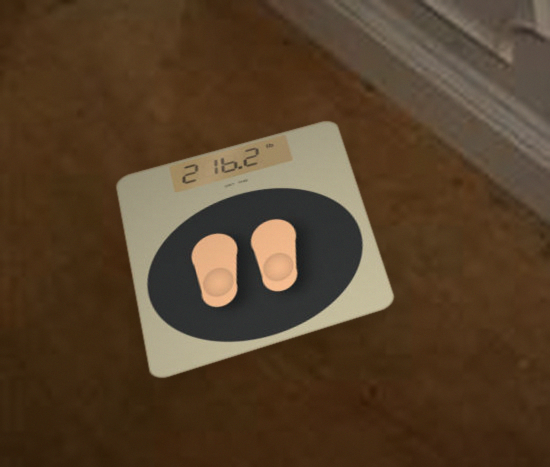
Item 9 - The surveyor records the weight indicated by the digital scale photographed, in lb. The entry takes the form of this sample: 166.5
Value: 216.2
